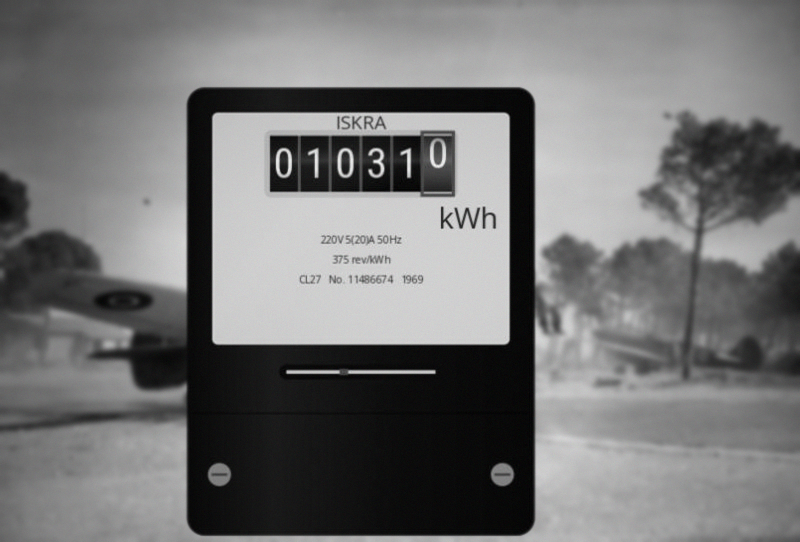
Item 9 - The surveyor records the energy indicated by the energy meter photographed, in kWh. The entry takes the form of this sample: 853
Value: 1031.0
